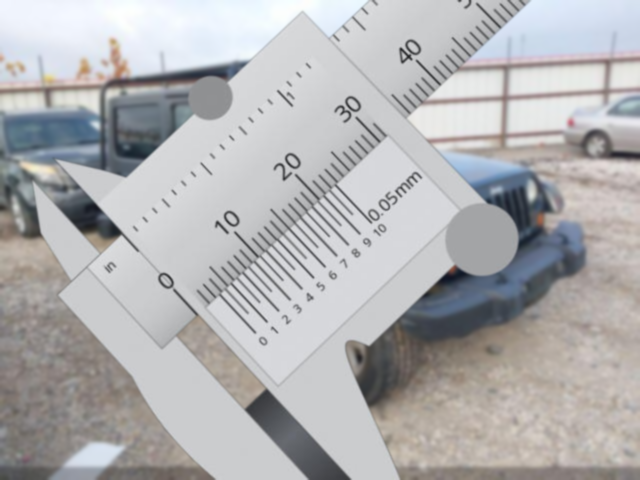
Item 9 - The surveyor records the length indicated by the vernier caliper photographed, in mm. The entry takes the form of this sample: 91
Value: 3.6
